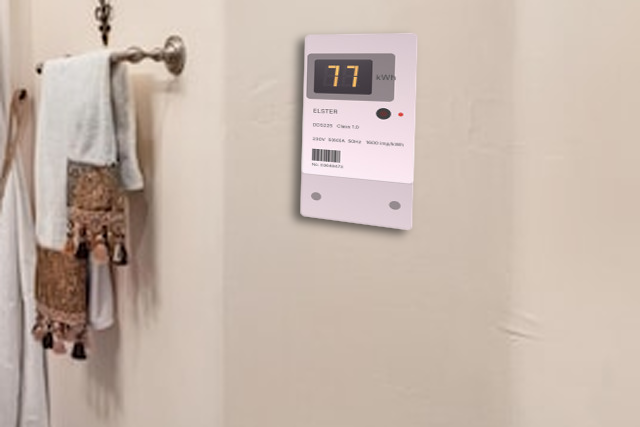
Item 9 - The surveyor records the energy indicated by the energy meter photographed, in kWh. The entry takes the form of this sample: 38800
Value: 77
